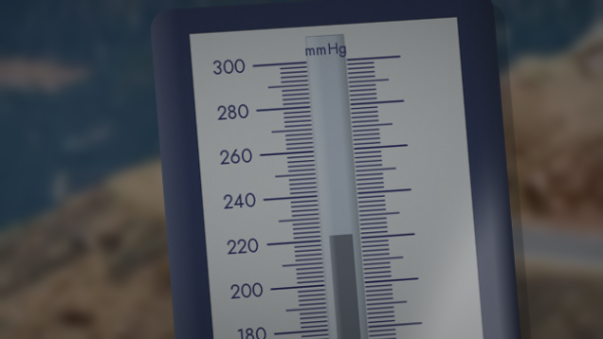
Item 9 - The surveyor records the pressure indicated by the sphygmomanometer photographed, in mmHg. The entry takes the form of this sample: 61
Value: 222
